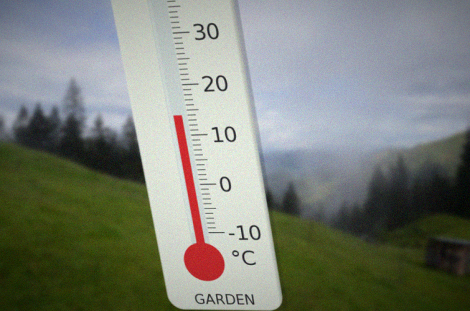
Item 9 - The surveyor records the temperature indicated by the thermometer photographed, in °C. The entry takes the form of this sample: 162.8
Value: 14
